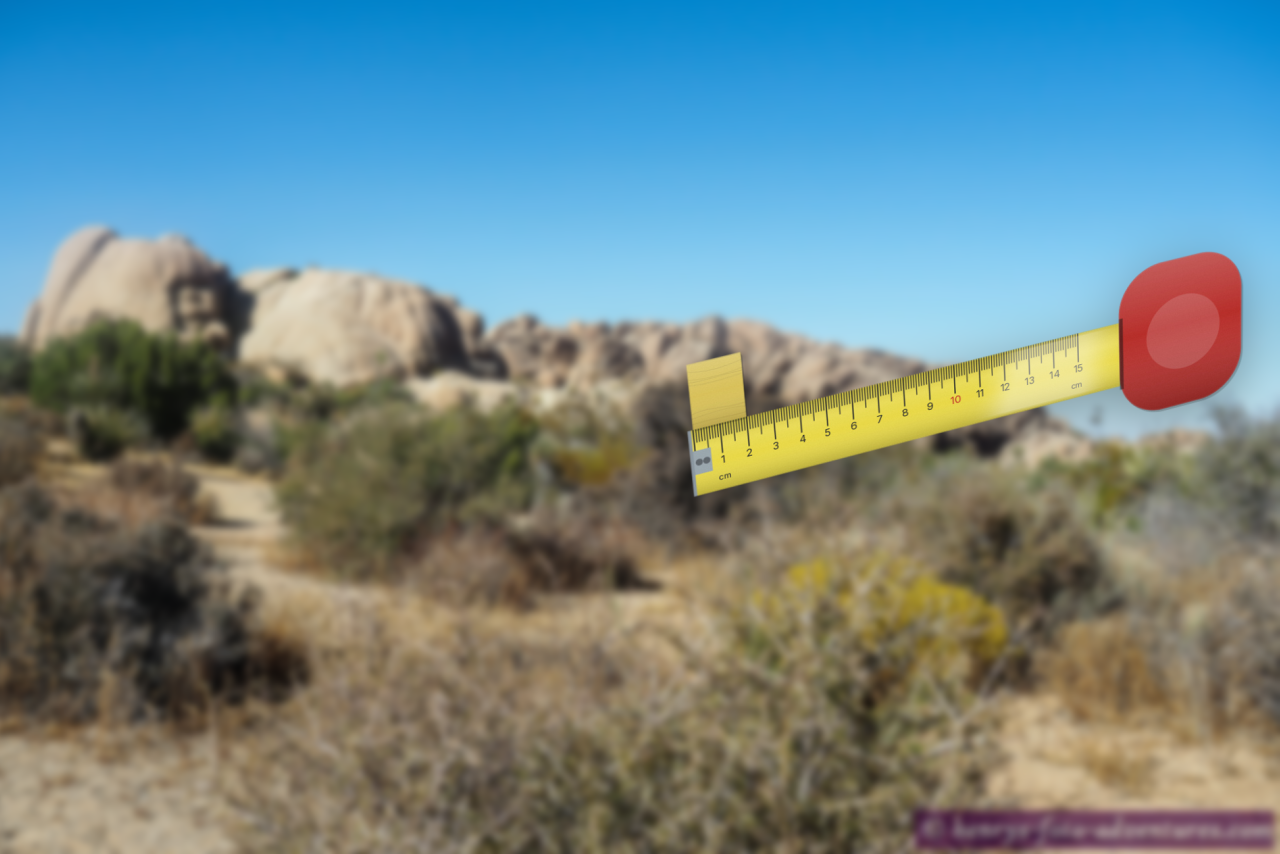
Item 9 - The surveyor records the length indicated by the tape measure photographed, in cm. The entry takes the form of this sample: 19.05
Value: 2
